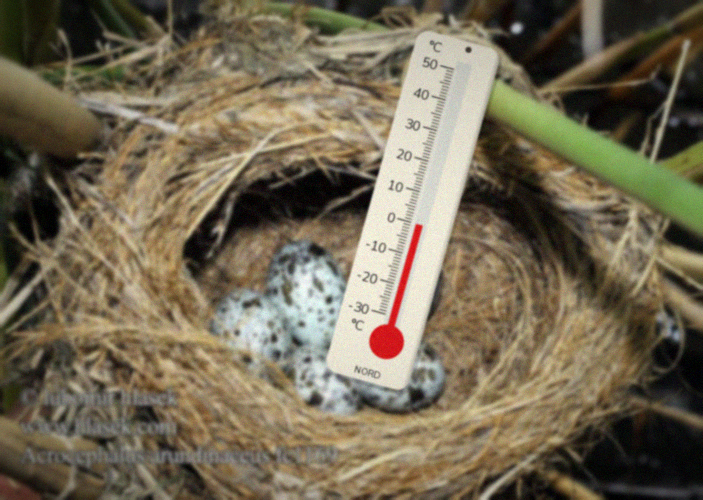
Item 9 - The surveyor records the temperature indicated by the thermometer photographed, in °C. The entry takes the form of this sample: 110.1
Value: 0
